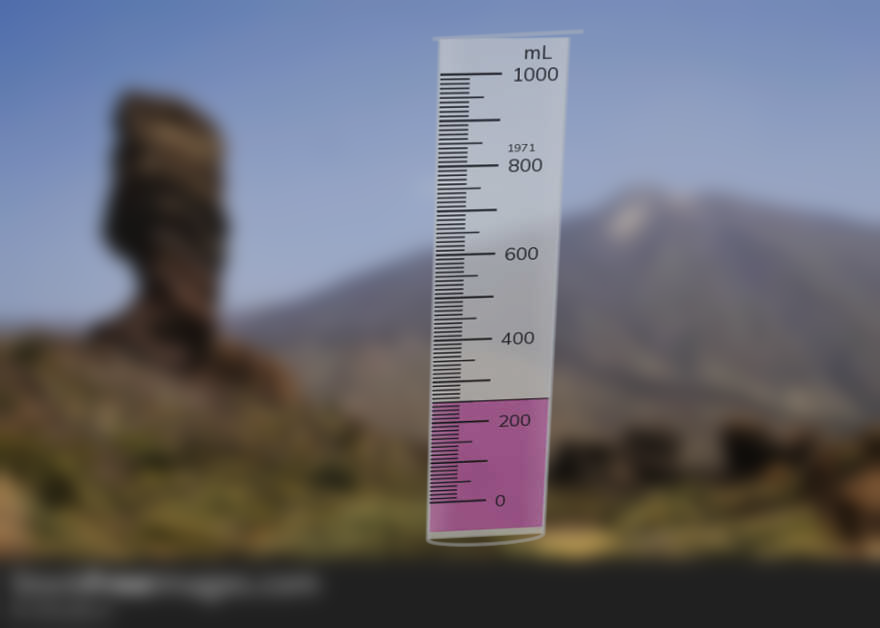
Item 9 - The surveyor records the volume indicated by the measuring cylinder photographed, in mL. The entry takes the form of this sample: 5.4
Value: 250
